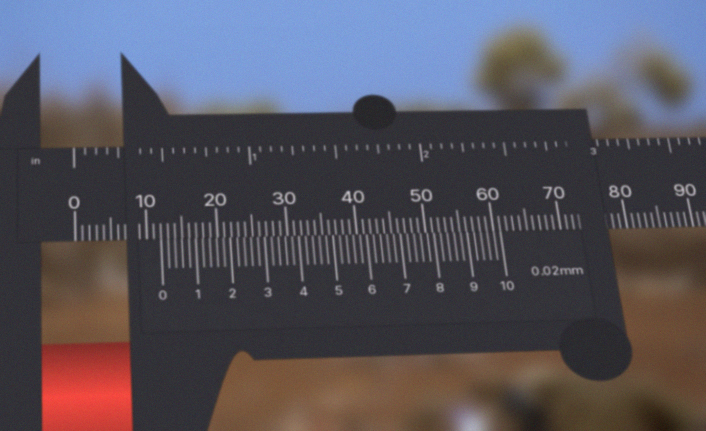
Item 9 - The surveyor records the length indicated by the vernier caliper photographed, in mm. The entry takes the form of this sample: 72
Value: 12.0
